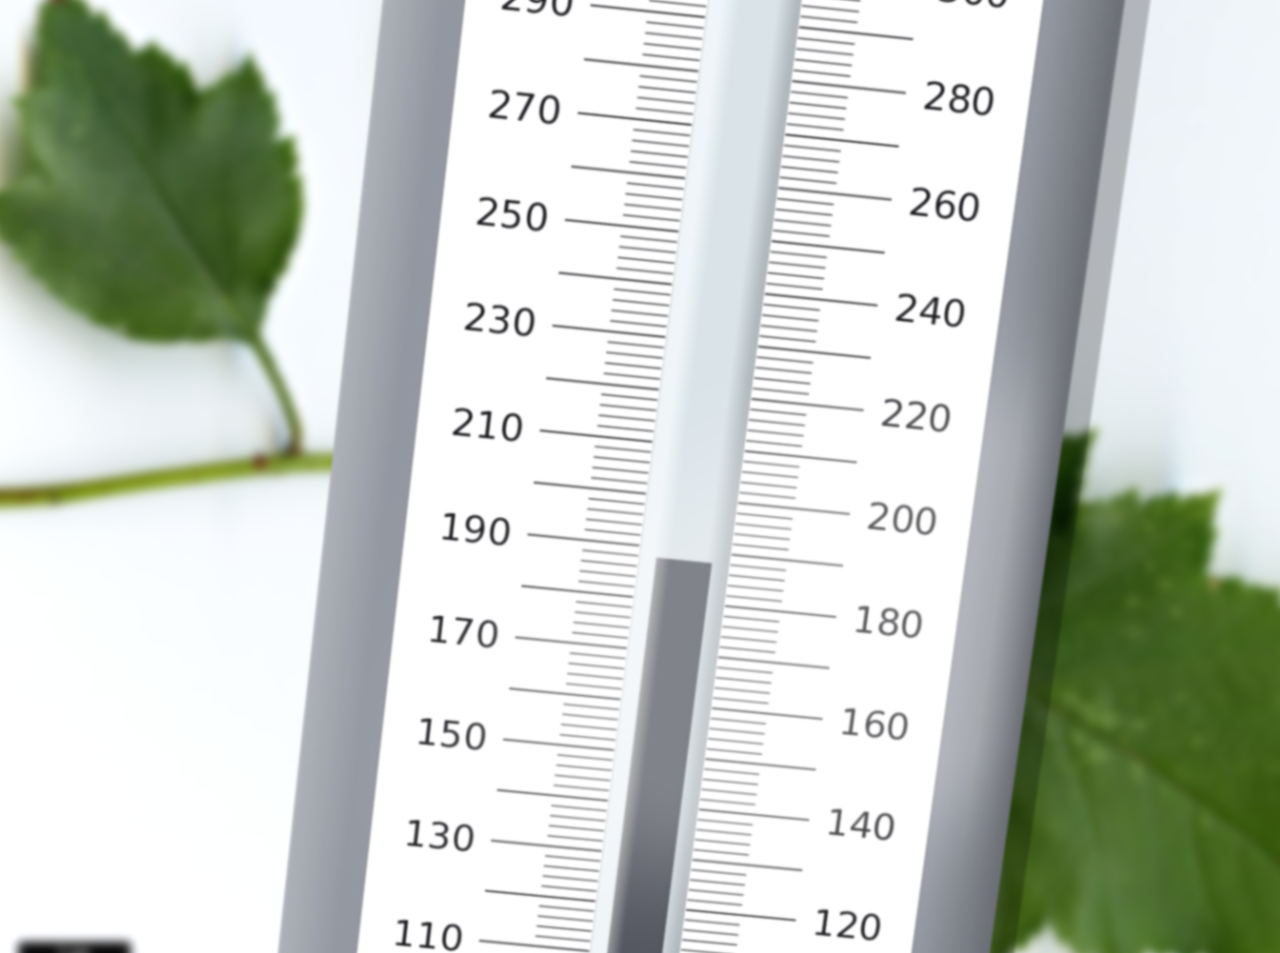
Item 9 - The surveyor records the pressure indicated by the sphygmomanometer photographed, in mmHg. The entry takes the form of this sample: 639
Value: 188
